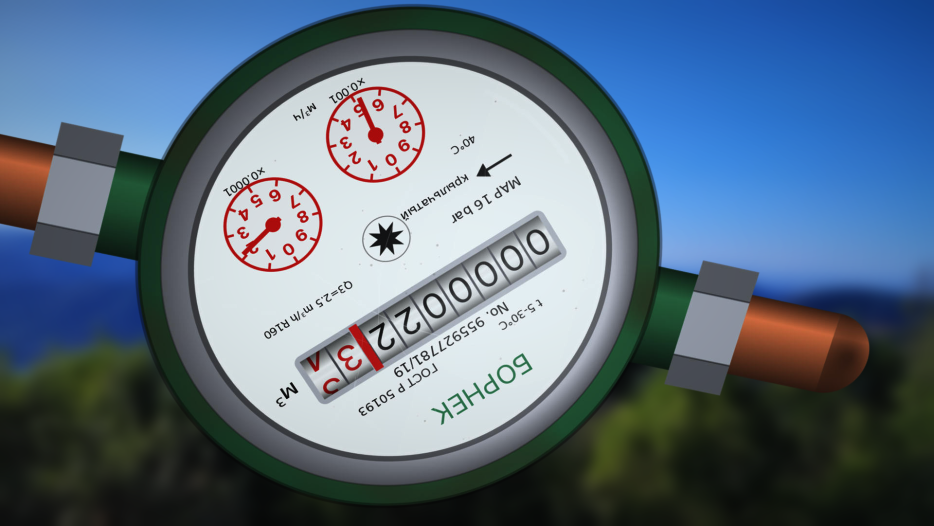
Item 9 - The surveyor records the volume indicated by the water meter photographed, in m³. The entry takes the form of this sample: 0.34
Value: 22.3352
